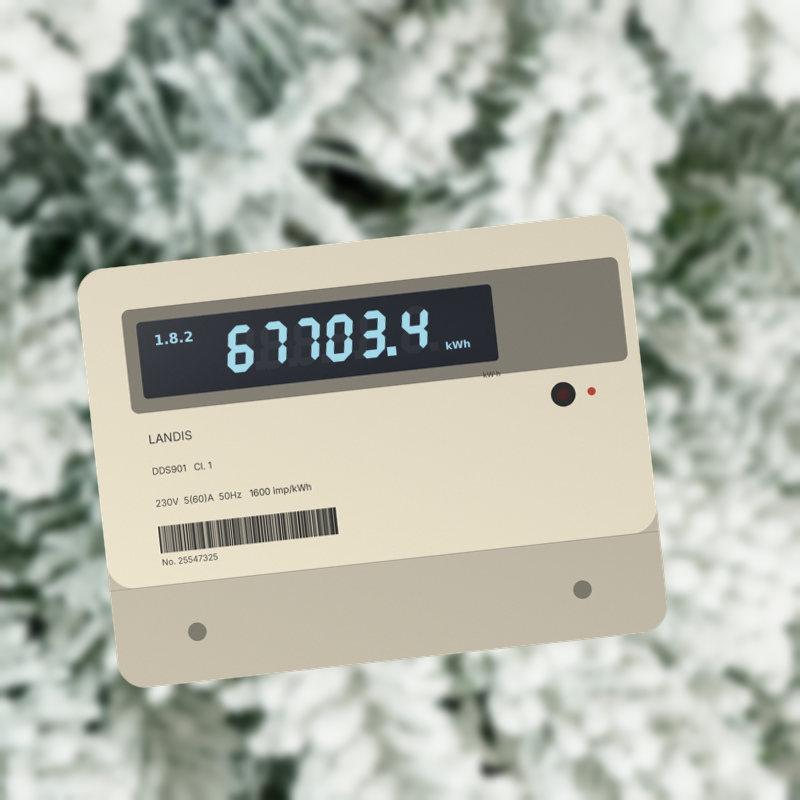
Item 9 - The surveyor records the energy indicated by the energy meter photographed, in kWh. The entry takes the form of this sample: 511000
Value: 67703.4
